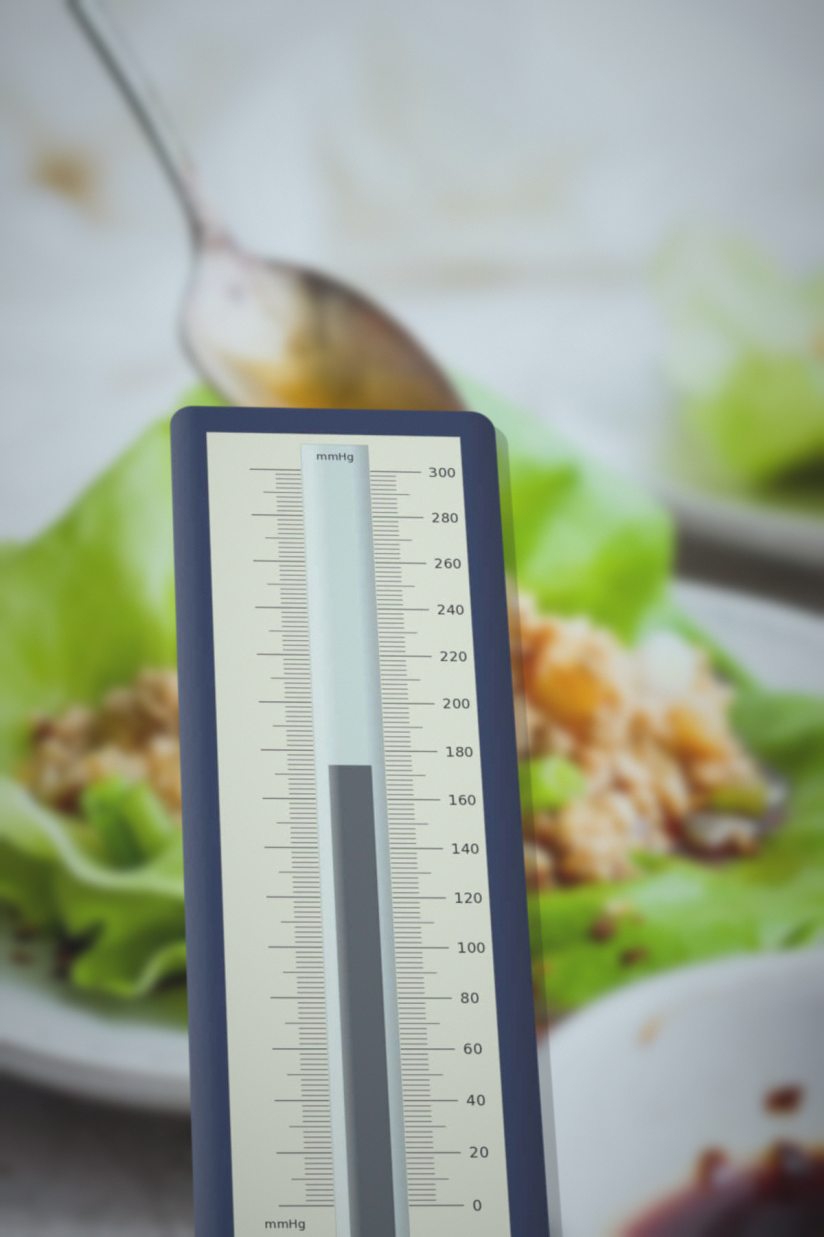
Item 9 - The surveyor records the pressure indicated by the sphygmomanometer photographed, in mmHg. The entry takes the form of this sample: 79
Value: 174
